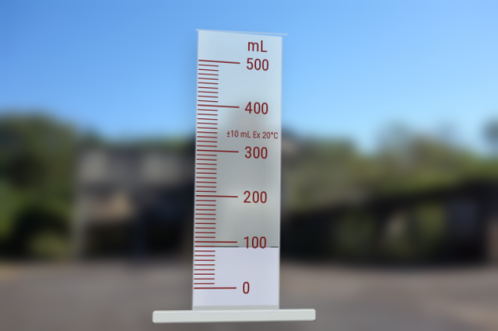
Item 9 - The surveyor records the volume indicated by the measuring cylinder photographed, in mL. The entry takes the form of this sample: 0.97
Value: 90
